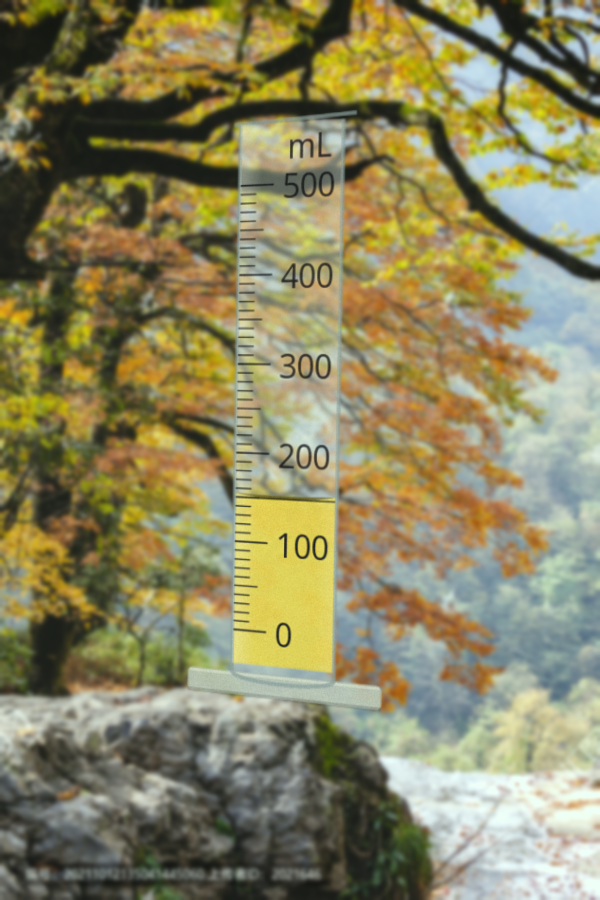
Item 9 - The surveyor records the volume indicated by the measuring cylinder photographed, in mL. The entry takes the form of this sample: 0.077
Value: 150
